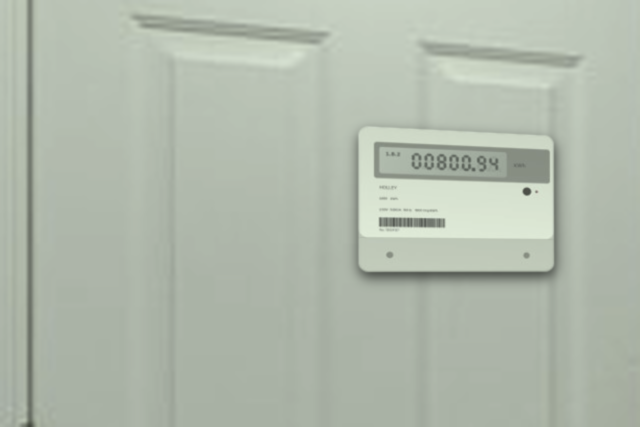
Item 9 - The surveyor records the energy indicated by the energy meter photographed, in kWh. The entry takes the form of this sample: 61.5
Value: 800.94
